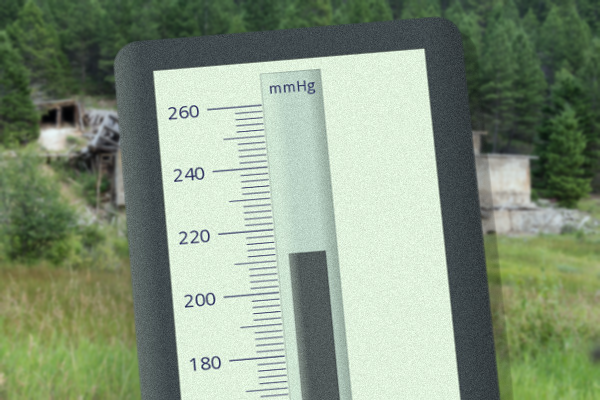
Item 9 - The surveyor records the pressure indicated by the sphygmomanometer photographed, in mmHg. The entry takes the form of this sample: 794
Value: 212
